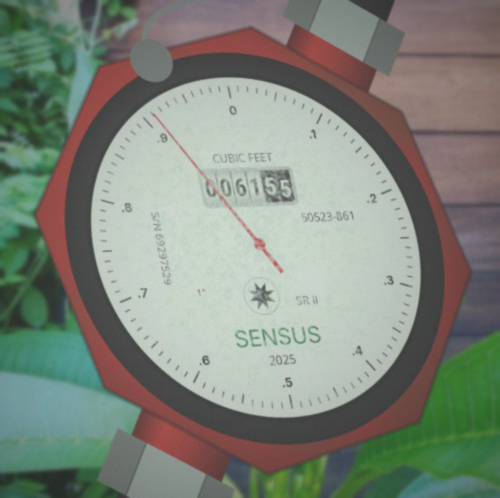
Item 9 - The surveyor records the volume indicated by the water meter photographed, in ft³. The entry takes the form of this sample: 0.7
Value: 6154.91
